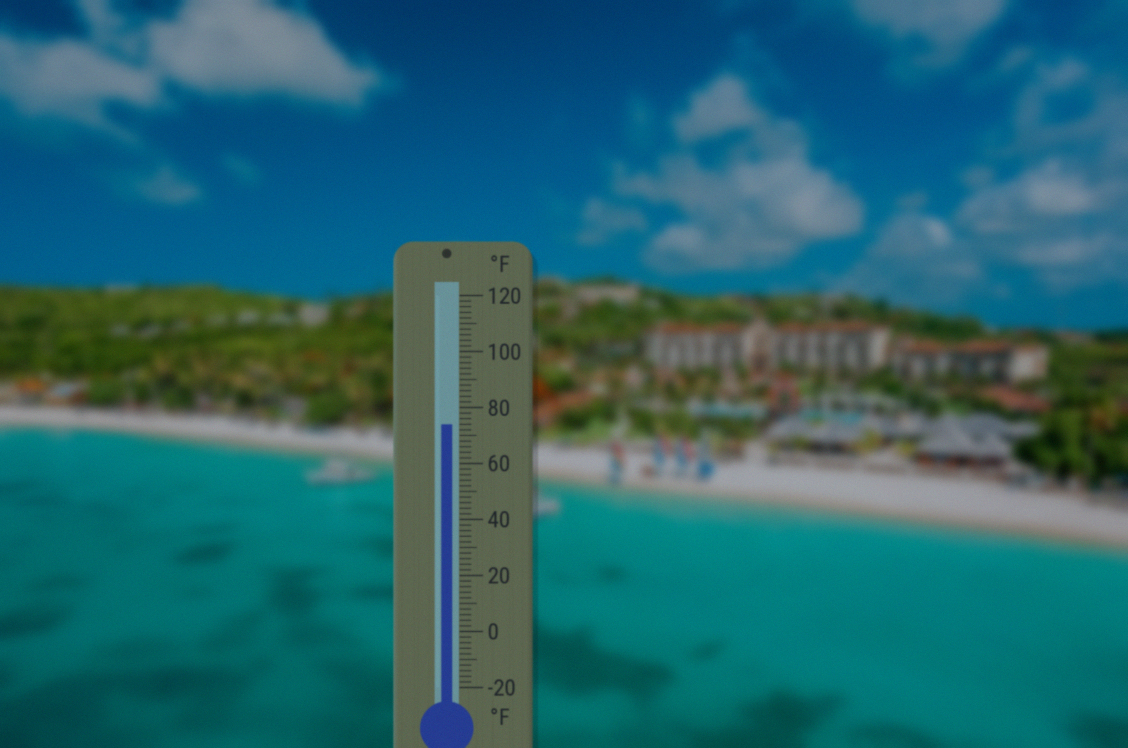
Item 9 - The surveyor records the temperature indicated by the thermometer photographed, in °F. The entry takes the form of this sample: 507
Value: 74
